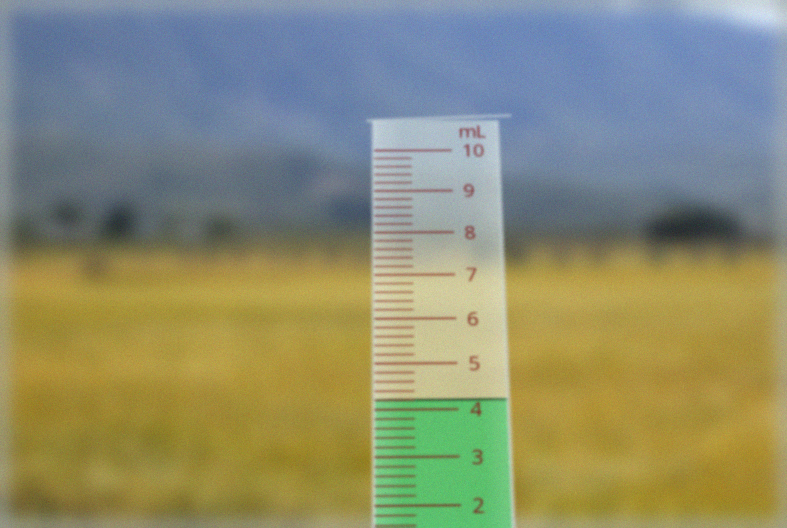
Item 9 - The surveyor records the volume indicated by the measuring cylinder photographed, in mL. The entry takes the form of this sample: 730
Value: 4.2
